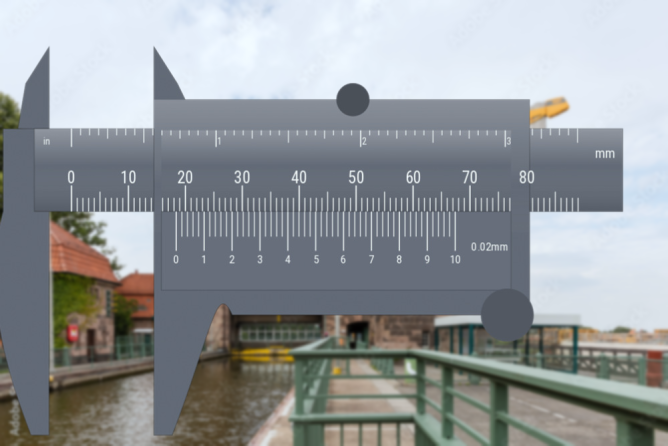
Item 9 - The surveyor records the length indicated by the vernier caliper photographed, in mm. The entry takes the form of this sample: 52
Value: 18.4
